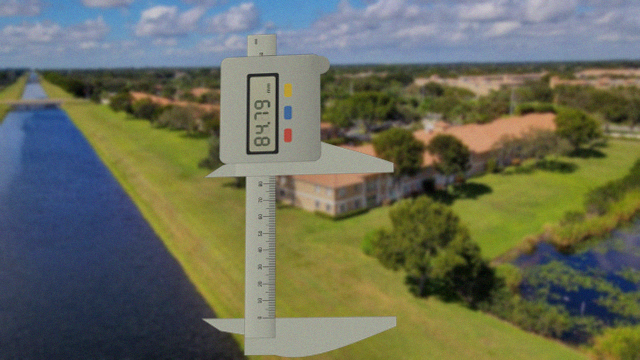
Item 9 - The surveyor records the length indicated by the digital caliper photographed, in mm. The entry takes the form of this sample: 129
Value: 84.79
